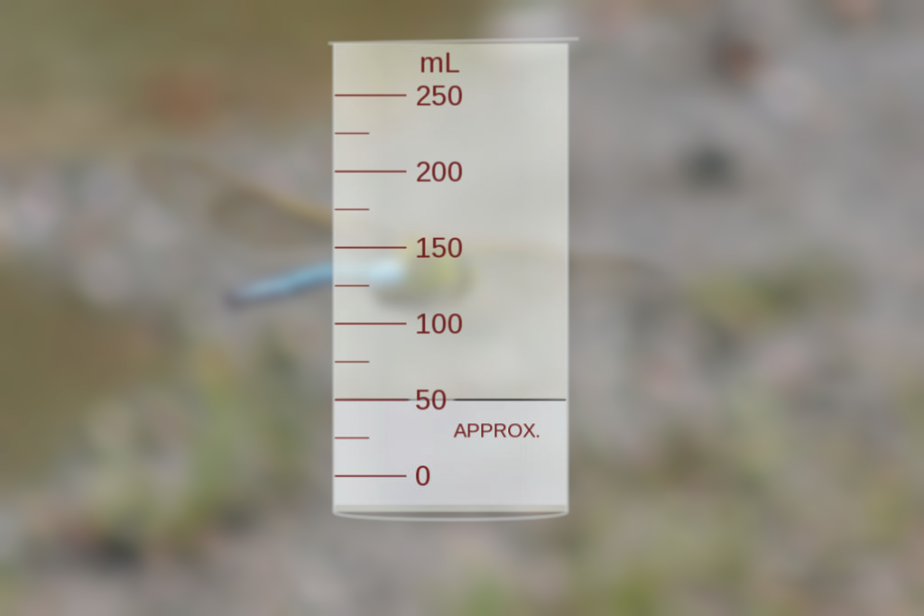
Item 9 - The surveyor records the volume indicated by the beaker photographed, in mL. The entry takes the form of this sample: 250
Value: 50
